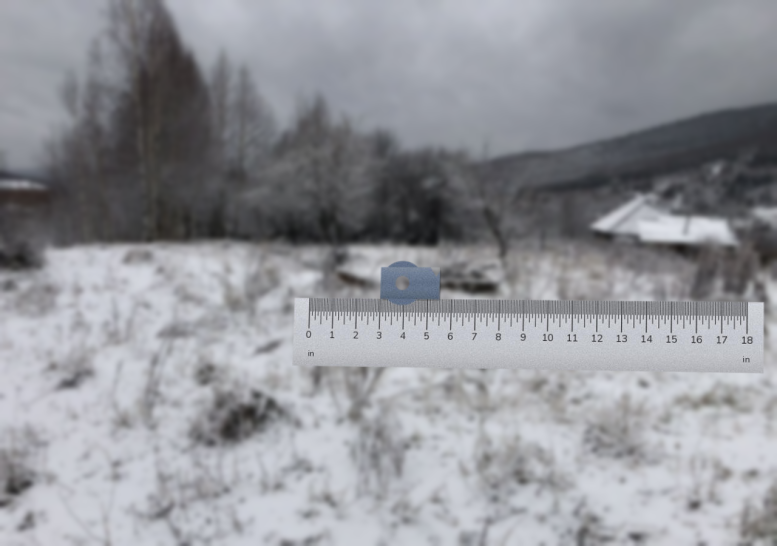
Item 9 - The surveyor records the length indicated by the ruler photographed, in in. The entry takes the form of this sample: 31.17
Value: 2.5
